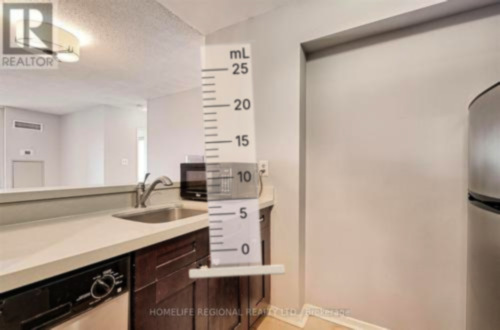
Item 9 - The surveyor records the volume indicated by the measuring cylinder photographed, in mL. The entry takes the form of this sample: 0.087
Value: 7
